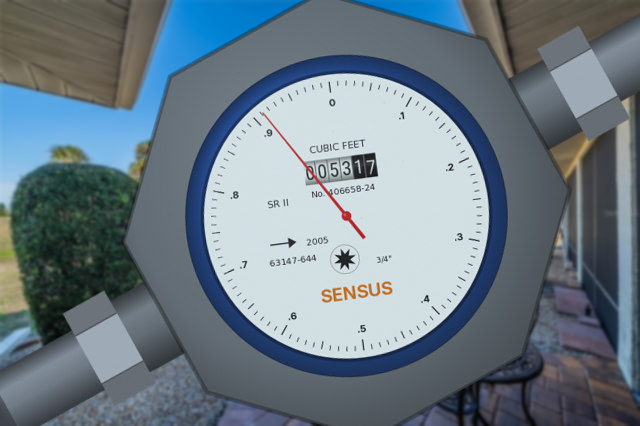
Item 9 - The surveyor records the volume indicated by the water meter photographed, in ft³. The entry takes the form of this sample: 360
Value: 5316.91
